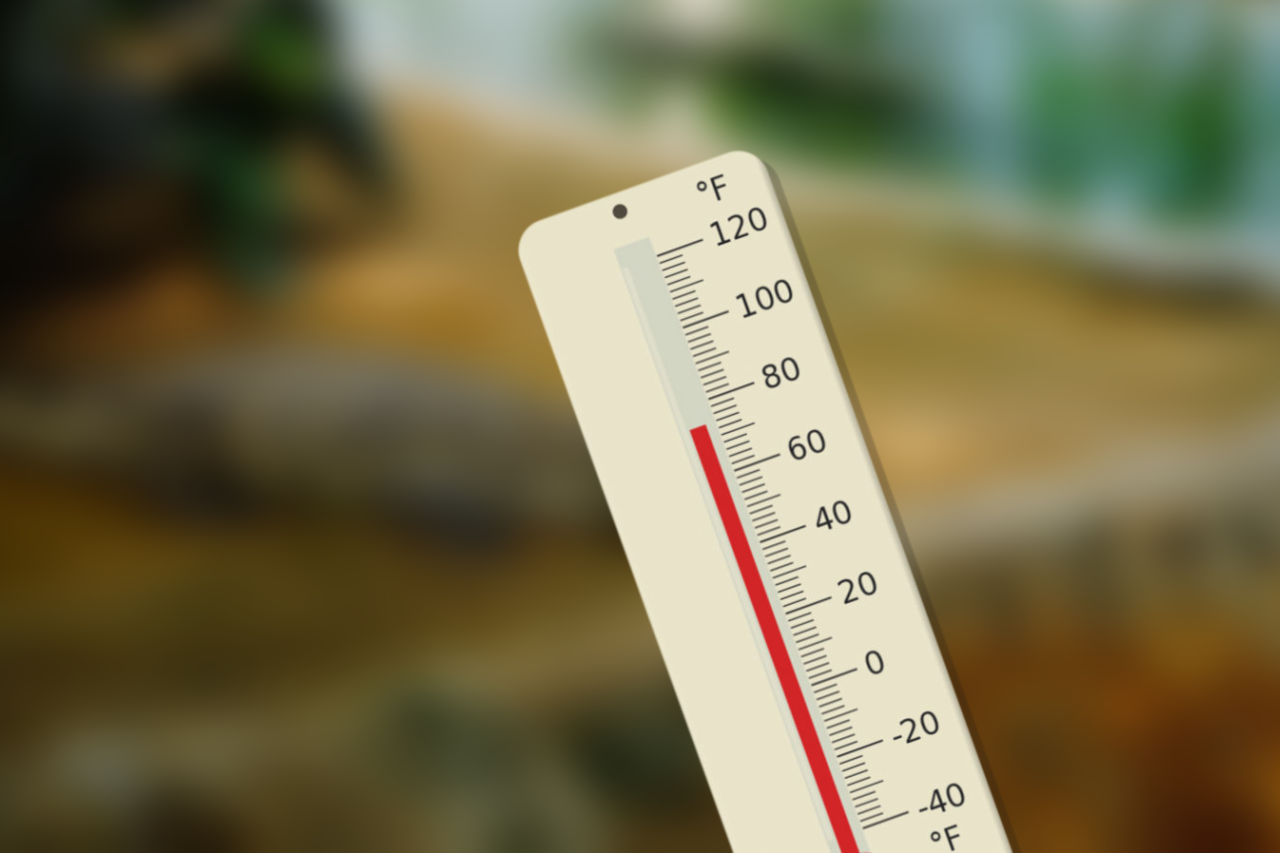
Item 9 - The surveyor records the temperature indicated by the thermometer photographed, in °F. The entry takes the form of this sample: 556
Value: 74
